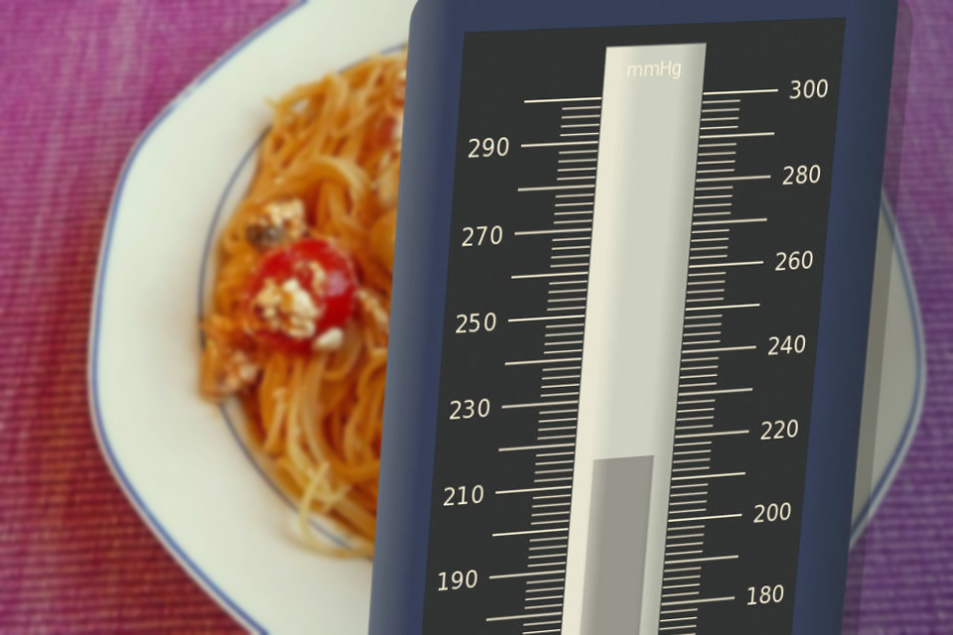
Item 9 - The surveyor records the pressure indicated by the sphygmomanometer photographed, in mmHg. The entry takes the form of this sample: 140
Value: 216
